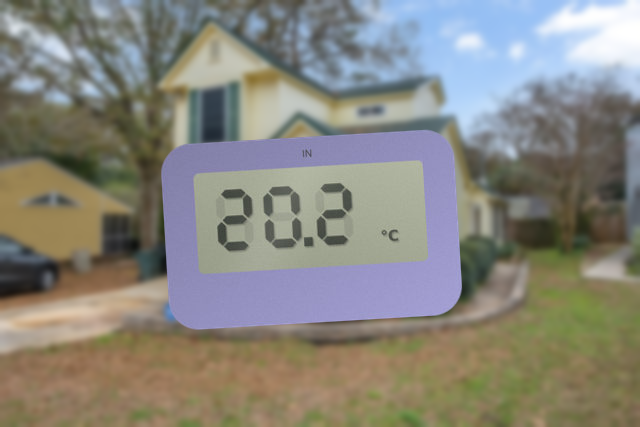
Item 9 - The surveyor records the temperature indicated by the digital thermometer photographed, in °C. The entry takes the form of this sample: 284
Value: 20.2
